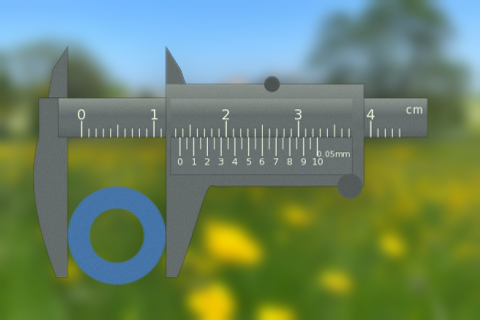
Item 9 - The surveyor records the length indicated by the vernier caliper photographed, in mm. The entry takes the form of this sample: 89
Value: 13.6
